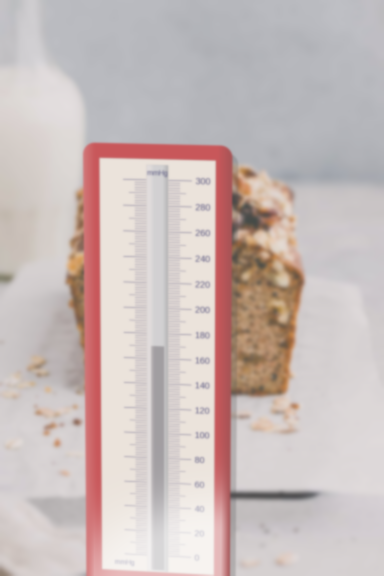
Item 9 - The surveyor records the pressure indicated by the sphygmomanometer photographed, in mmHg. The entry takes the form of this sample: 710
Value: 170
